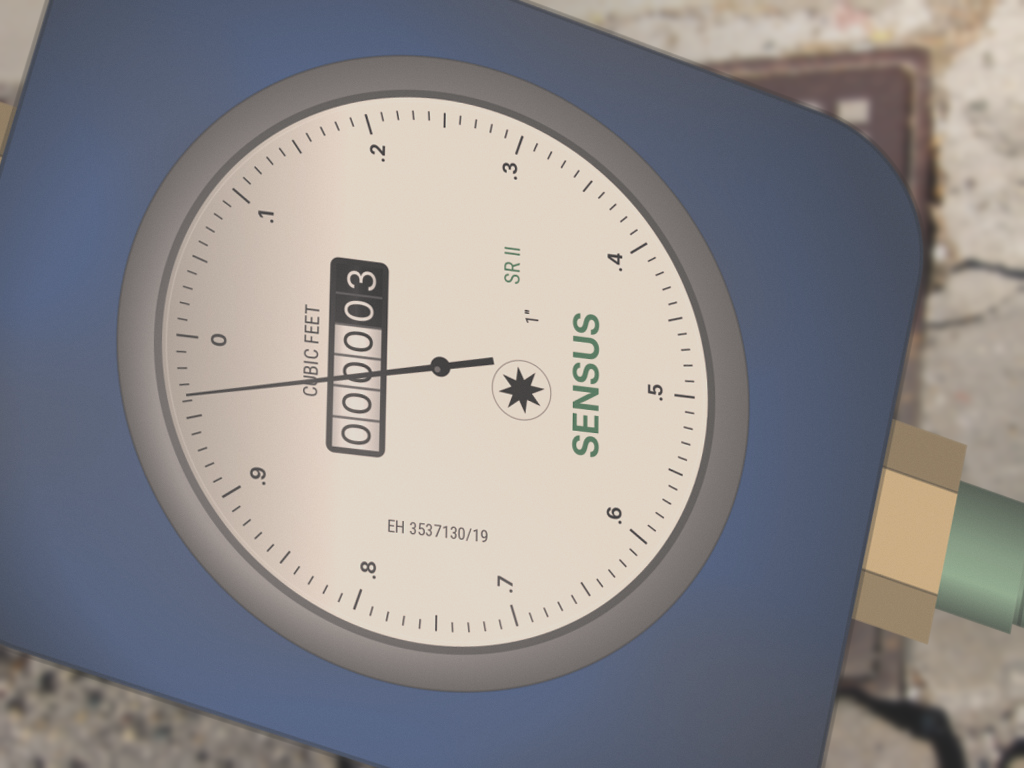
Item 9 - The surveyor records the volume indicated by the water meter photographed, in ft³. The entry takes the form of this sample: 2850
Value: 2.96
